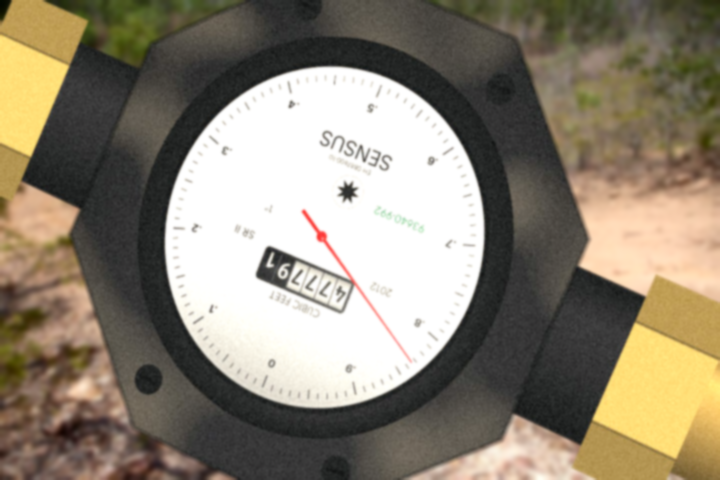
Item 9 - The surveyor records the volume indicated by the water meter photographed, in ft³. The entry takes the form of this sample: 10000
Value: 477790.83
